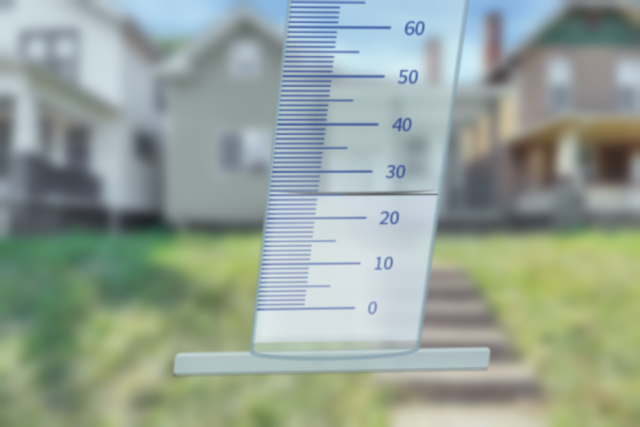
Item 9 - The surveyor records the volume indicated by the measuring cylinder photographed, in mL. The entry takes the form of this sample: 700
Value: 25
